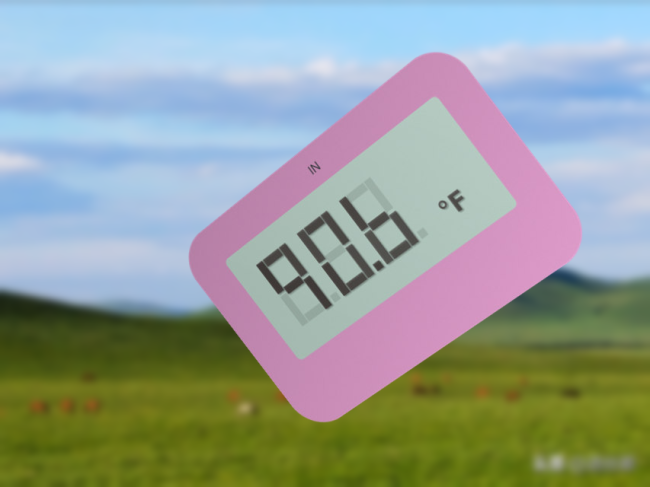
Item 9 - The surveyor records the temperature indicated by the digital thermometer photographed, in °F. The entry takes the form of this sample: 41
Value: 90.6
